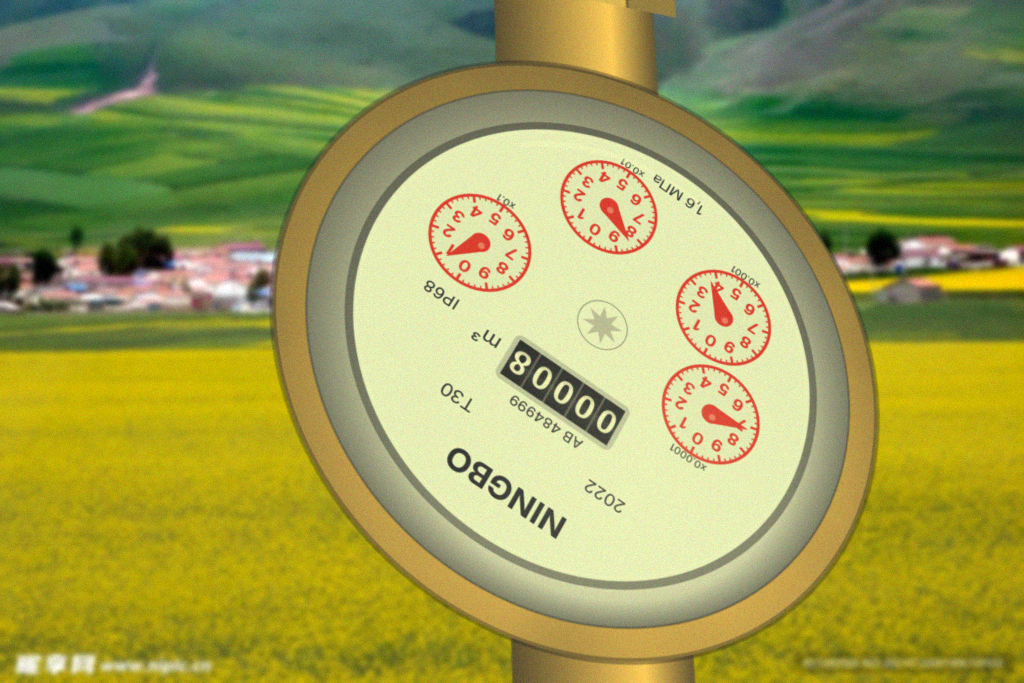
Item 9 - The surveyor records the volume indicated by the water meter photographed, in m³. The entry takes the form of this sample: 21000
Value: 8.0837
